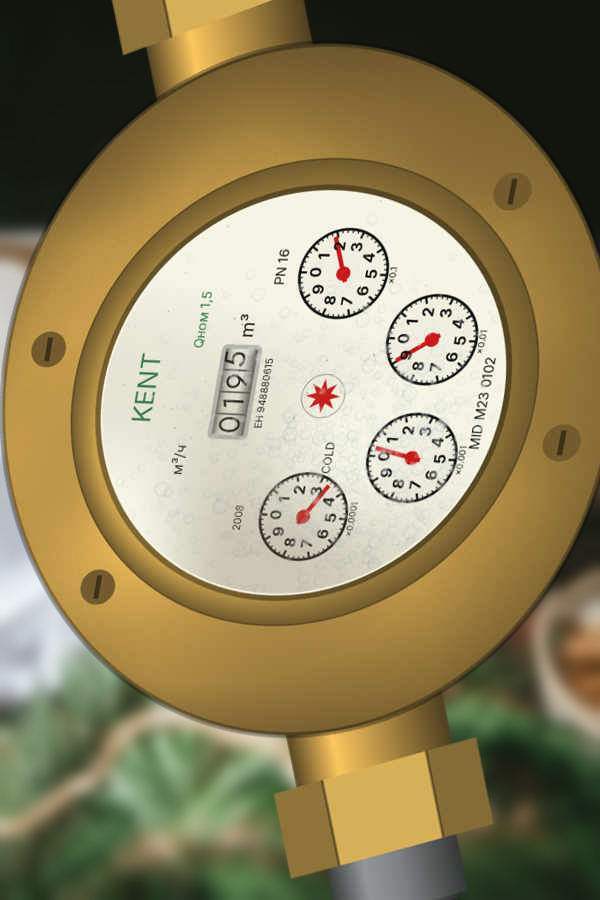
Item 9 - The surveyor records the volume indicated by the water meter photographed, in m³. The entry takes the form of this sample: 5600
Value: 195.1903
